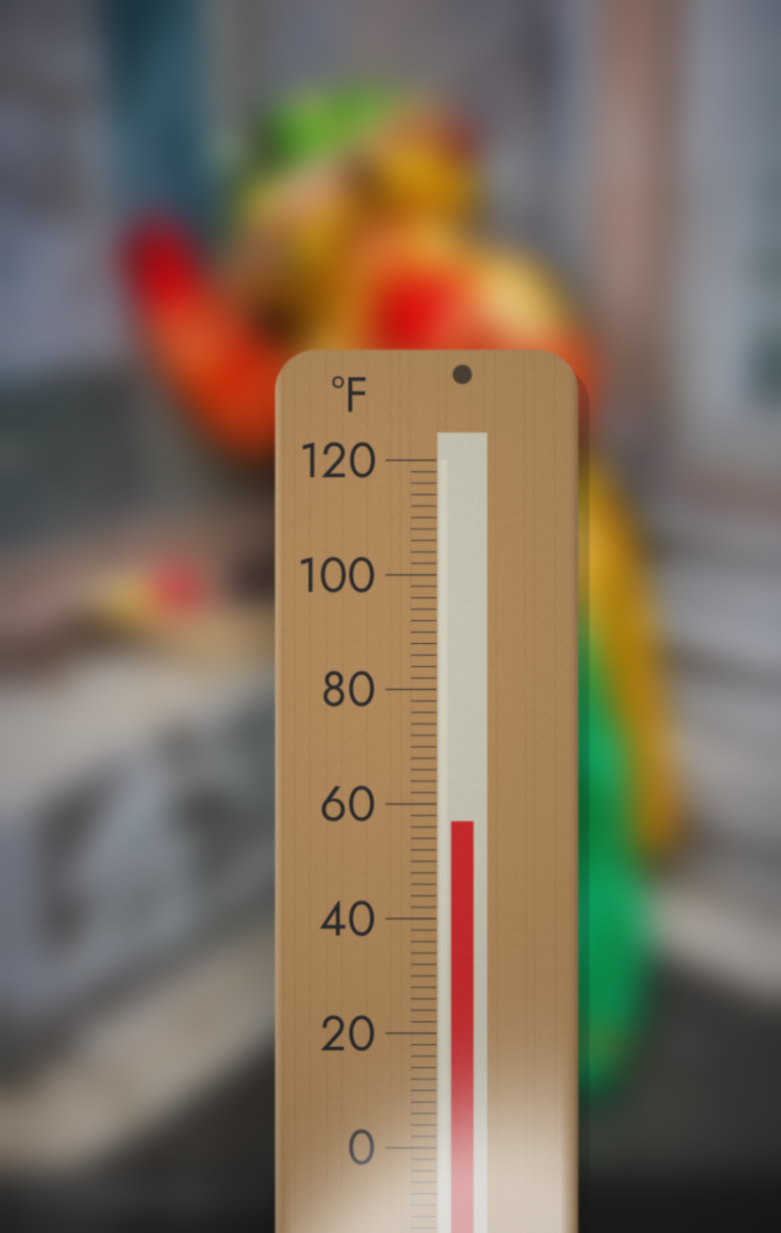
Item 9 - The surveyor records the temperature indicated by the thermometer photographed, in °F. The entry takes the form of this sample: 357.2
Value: 57
